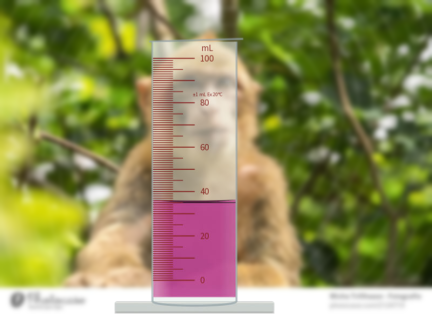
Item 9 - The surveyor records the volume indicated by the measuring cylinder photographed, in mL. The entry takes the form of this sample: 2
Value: 35
